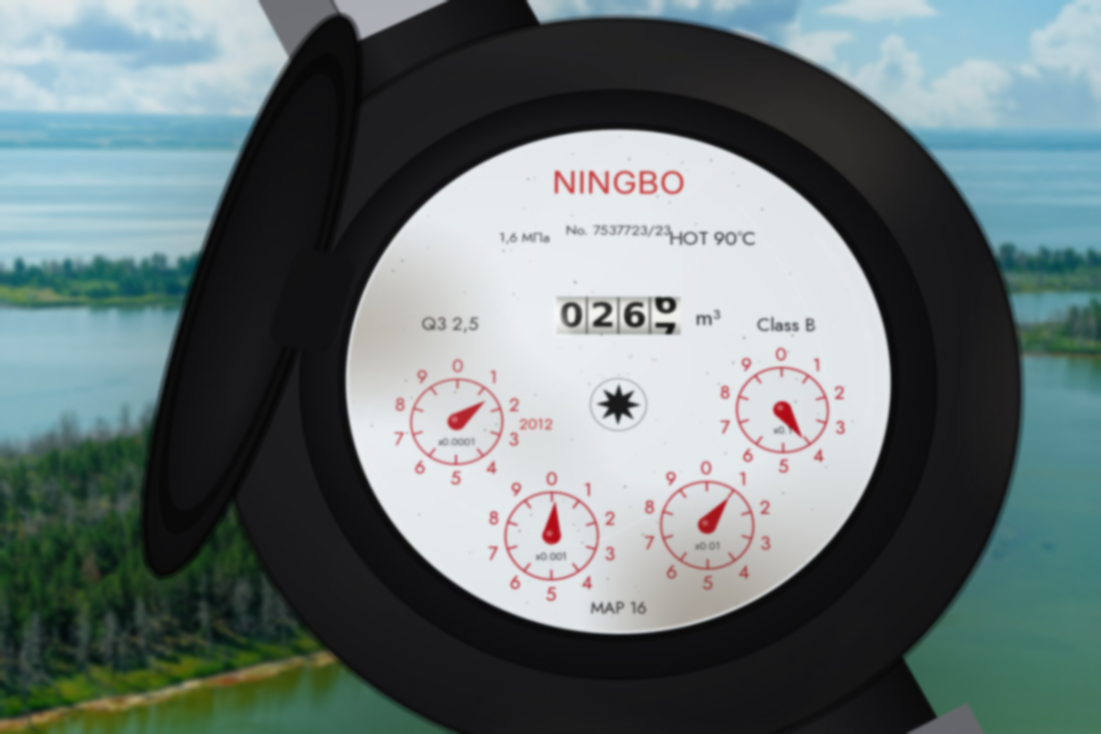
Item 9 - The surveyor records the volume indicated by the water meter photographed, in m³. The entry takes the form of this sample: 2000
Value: 266.4101
